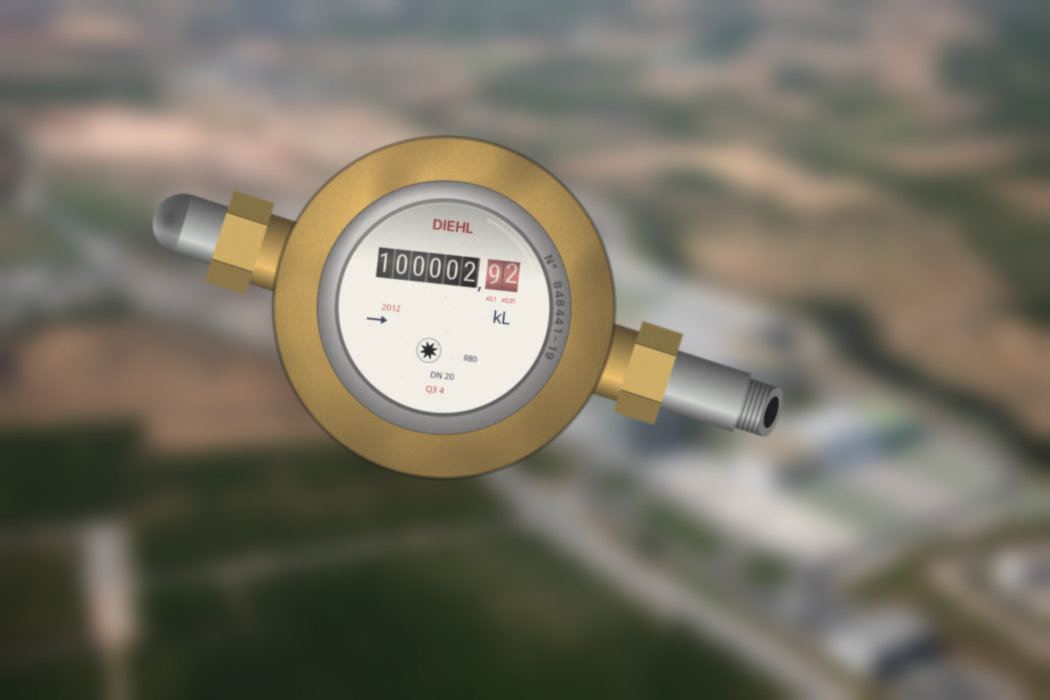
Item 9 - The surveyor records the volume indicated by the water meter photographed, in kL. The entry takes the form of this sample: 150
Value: 100002.92
